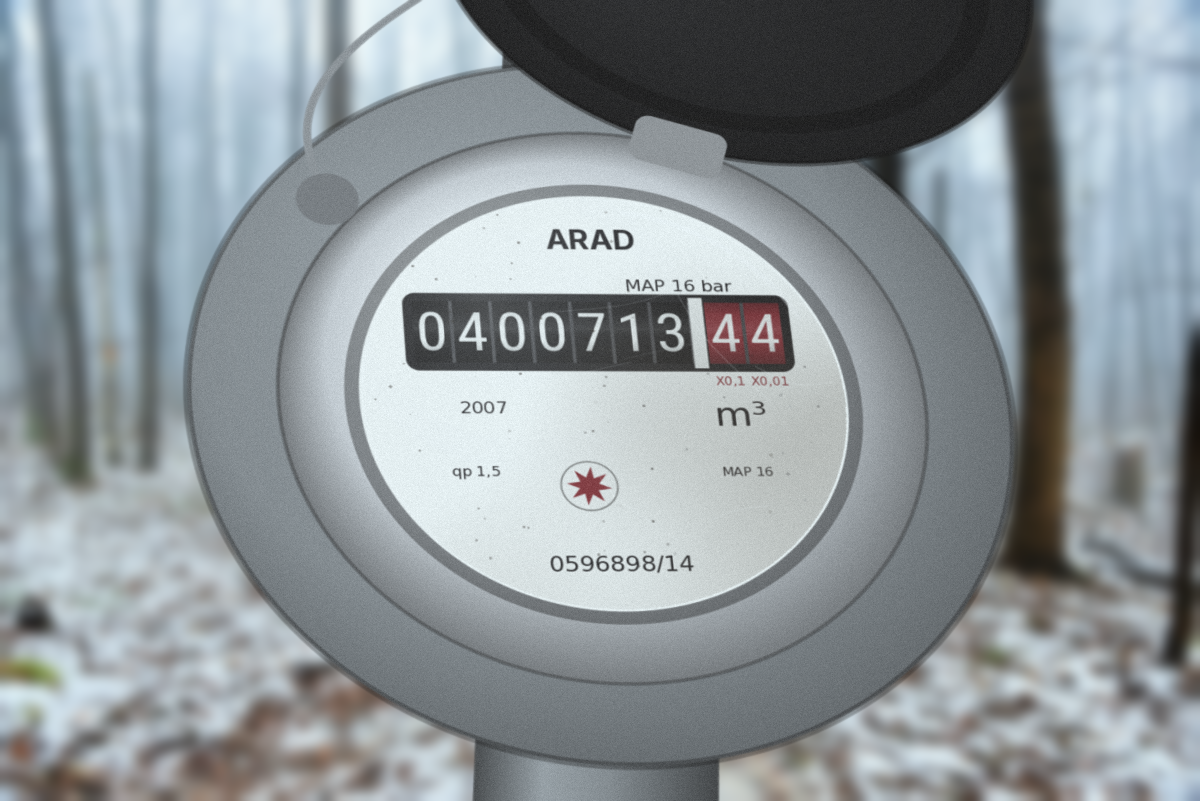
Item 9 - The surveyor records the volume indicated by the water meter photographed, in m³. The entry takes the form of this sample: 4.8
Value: 400713.44
